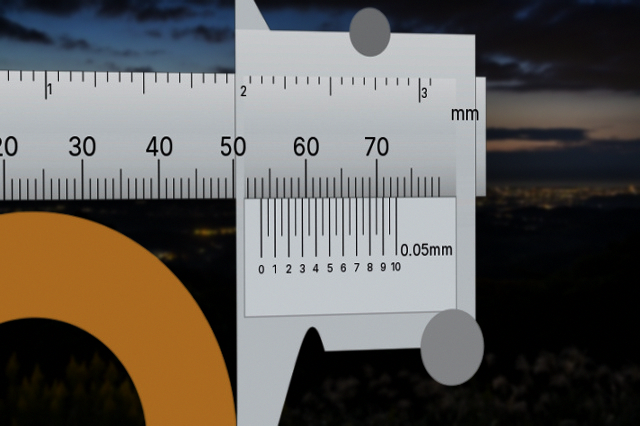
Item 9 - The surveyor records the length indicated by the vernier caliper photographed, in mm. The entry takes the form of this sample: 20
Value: 53.8
